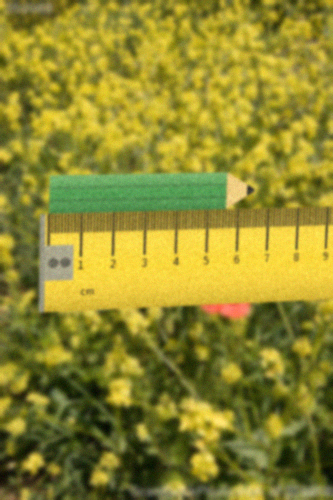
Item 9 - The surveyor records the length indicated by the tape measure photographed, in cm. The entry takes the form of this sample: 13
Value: 6.5
